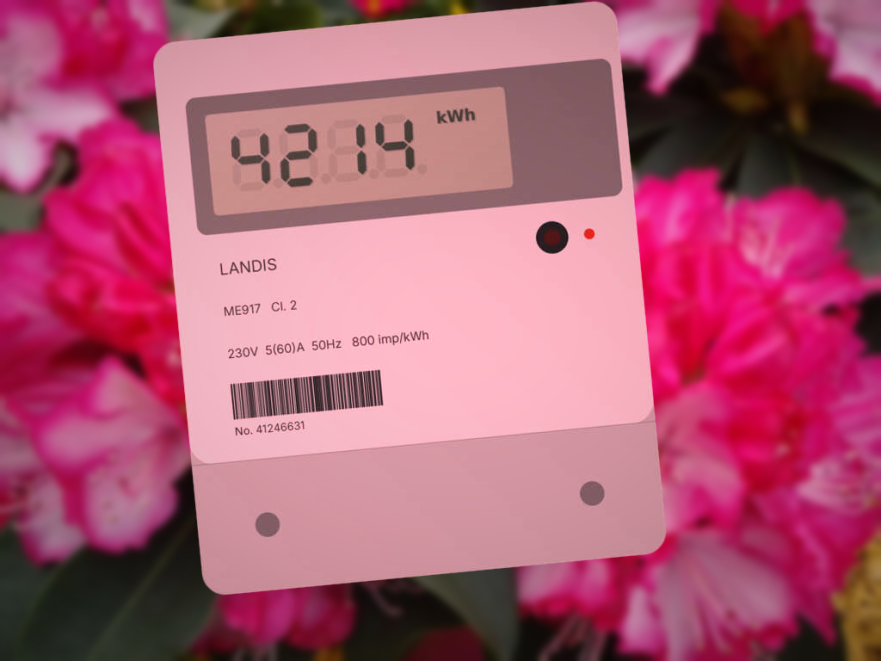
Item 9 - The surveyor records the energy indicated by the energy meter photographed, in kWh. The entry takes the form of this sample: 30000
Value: 4214
